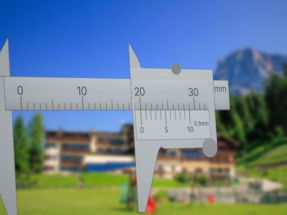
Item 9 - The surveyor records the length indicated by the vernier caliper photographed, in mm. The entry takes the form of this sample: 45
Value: 20.0
